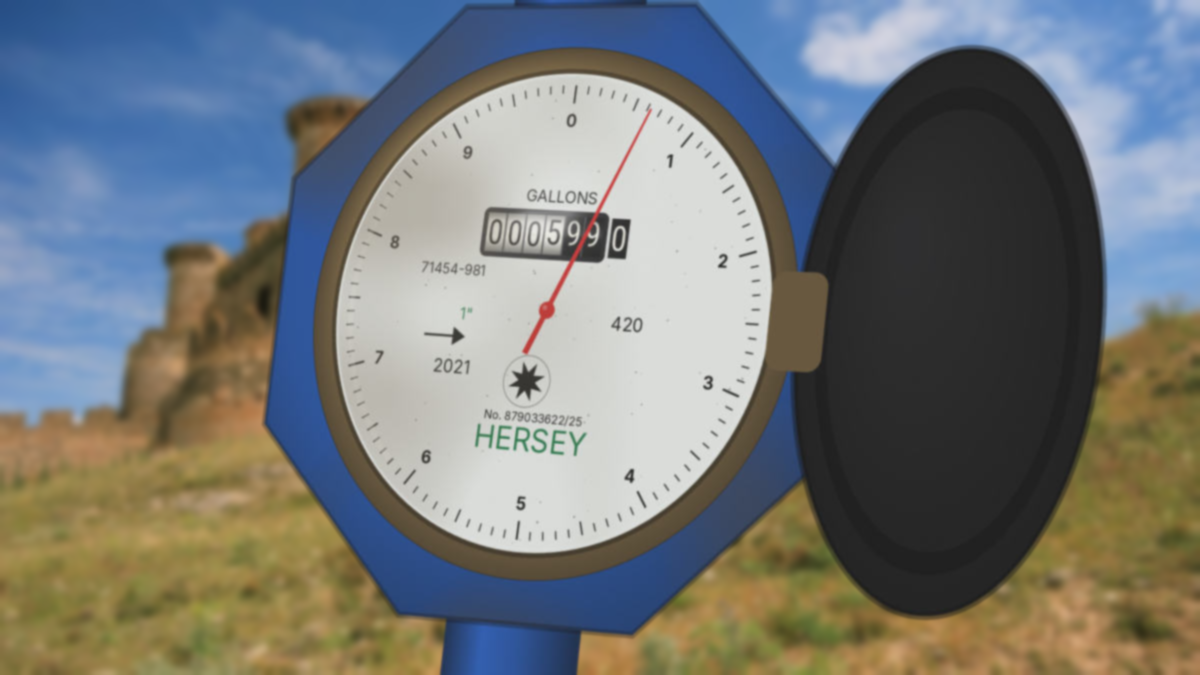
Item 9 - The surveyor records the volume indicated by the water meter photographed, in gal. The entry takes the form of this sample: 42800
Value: 5990.6
